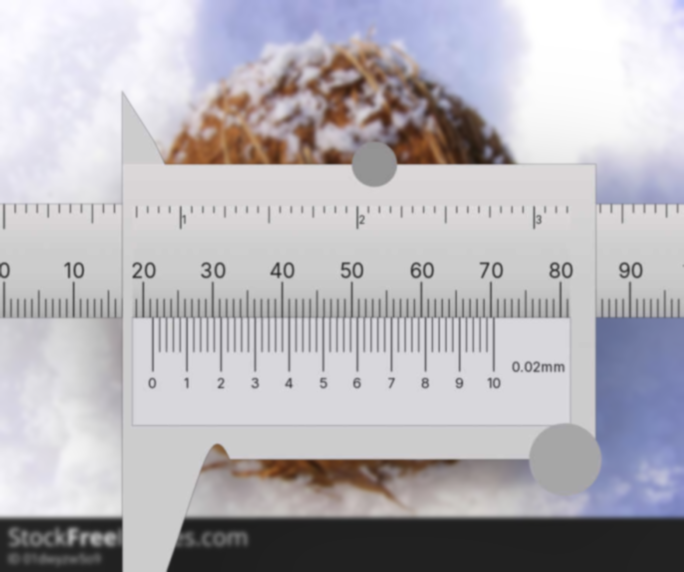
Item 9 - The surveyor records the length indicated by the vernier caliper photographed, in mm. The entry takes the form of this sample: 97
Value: 21.4
